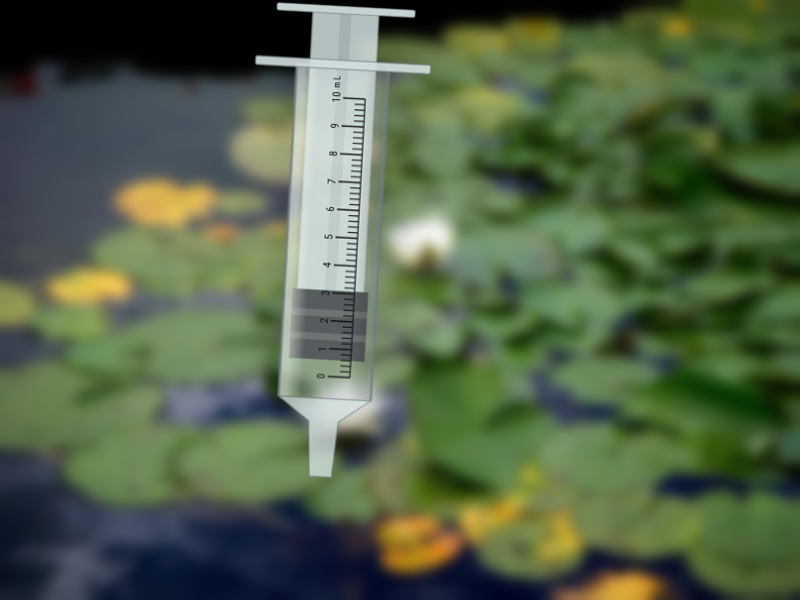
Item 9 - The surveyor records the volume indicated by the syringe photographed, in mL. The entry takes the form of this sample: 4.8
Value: 0.6
